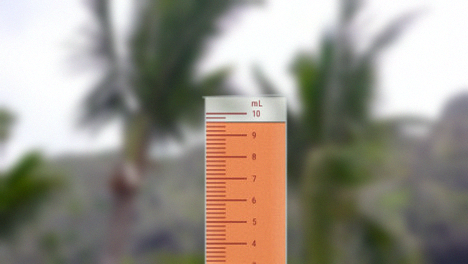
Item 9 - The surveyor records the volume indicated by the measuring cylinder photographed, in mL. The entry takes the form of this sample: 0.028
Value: 9.6
